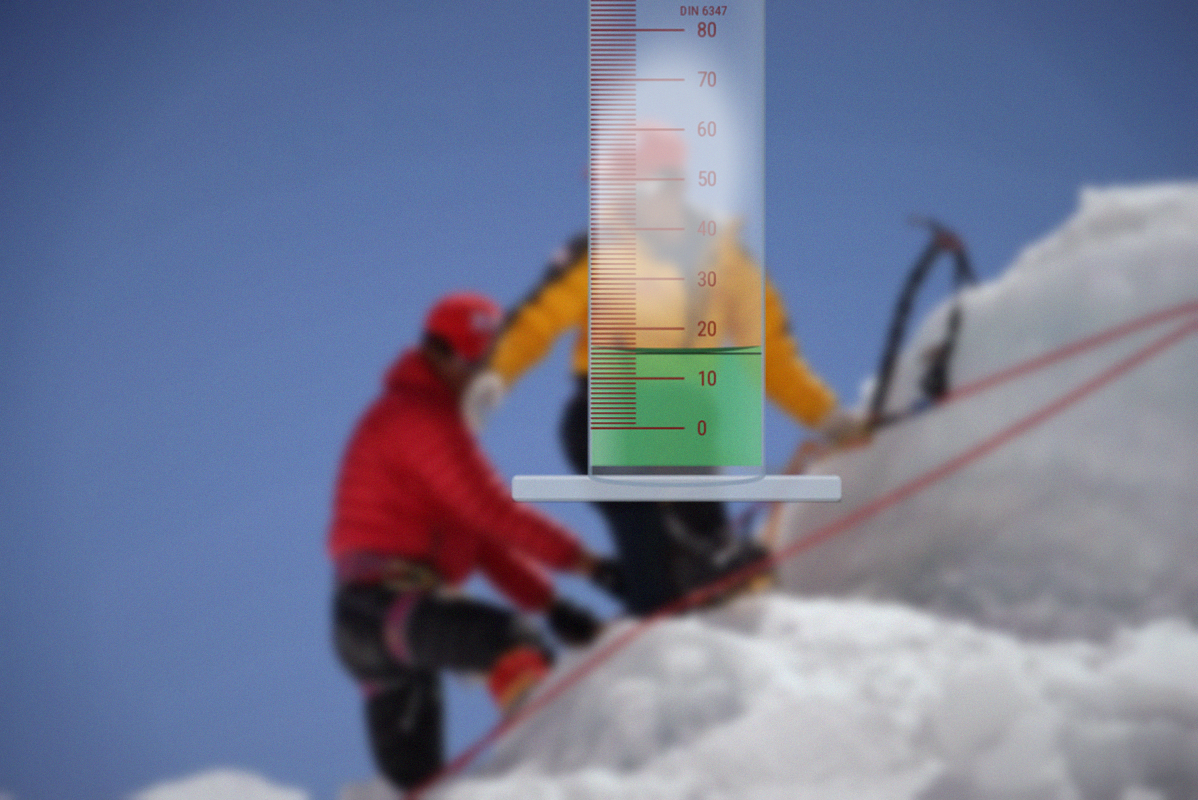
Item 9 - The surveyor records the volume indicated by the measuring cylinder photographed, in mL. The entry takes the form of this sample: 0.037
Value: 15
